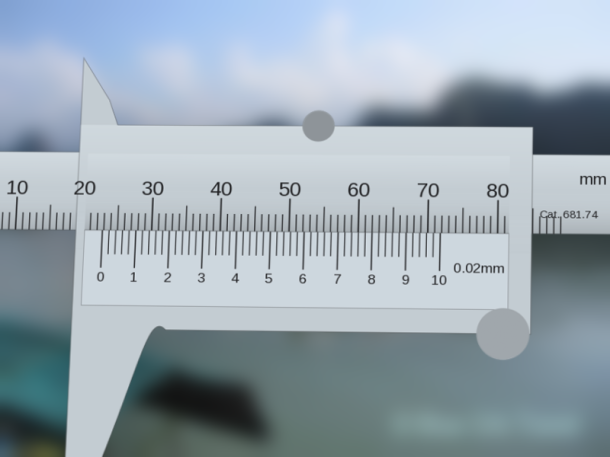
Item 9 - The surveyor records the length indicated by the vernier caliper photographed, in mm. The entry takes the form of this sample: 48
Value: 22.8
